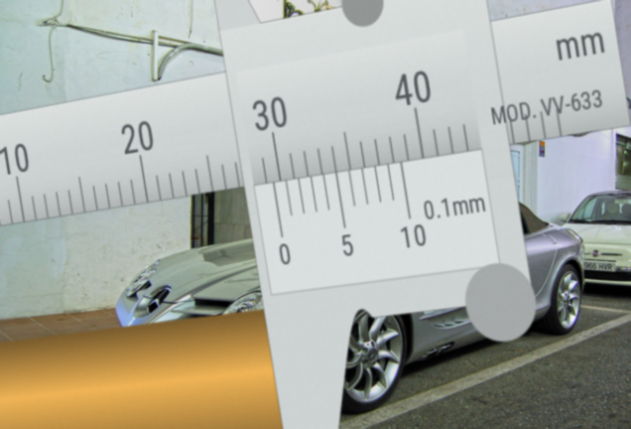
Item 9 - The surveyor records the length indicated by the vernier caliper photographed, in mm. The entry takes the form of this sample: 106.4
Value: 29.5
